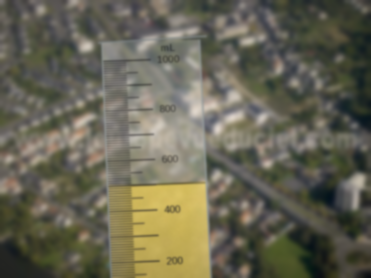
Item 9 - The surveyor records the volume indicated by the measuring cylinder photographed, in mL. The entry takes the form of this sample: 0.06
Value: 500
